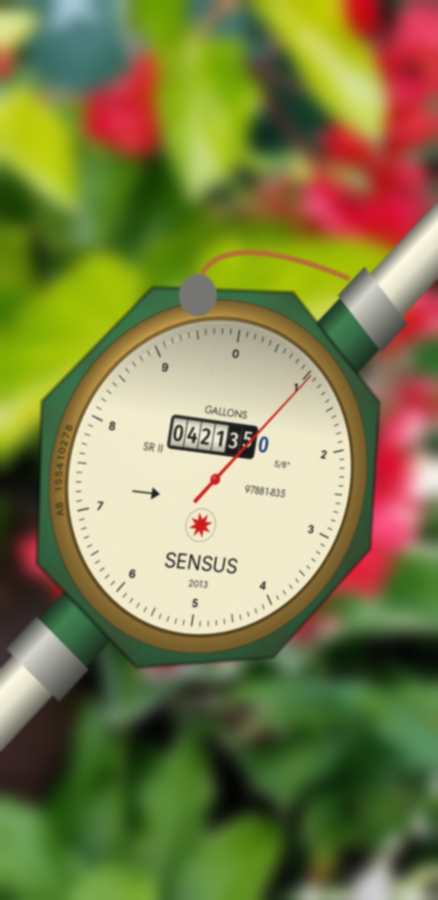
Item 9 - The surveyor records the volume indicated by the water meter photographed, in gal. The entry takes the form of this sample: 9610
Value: 421351.0
